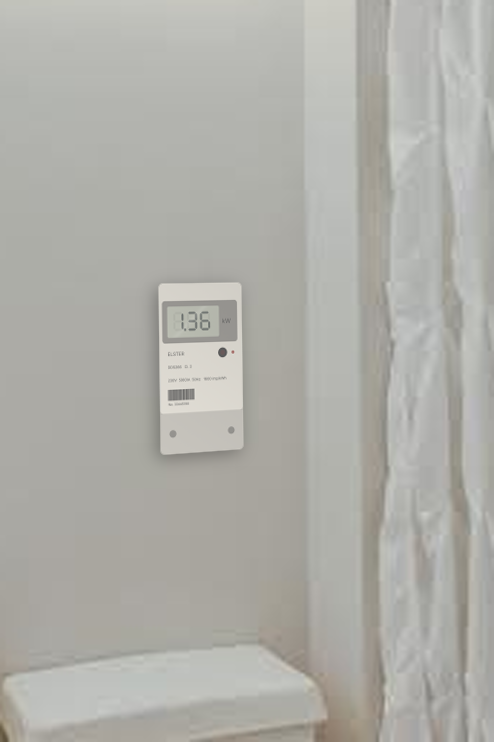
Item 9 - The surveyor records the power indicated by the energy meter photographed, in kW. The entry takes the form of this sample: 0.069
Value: 1.36
